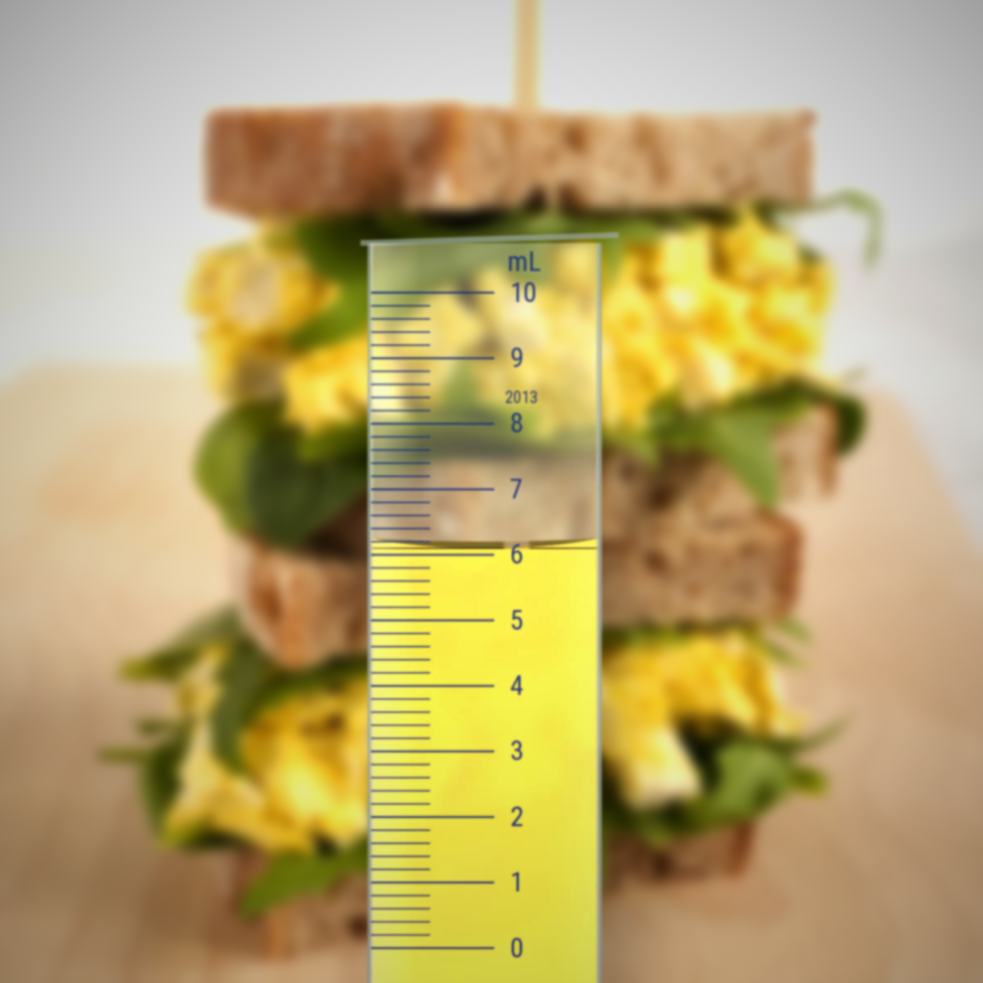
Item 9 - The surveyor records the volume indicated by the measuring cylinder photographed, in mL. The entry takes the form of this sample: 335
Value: 6.1
